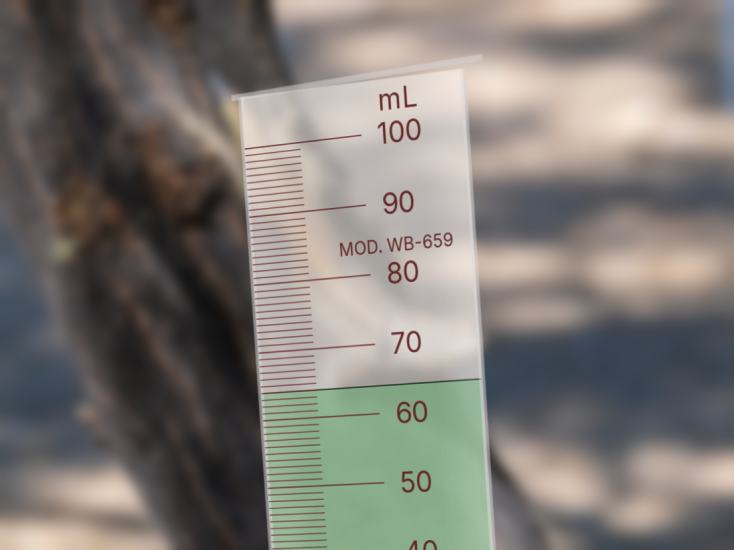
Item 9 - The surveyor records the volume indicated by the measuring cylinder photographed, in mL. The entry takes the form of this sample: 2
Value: 64
